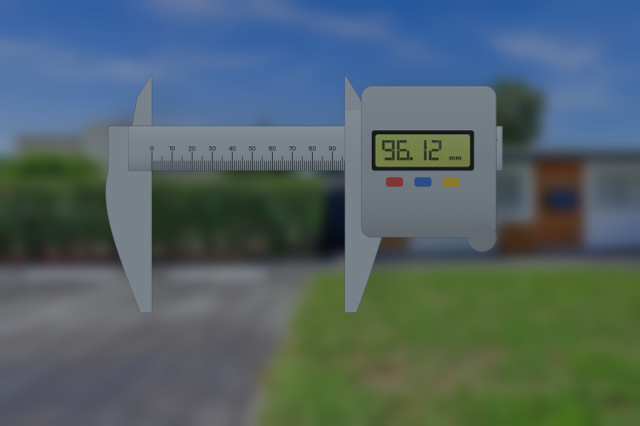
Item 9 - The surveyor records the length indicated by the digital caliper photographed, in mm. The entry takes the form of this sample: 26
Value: 96.12
